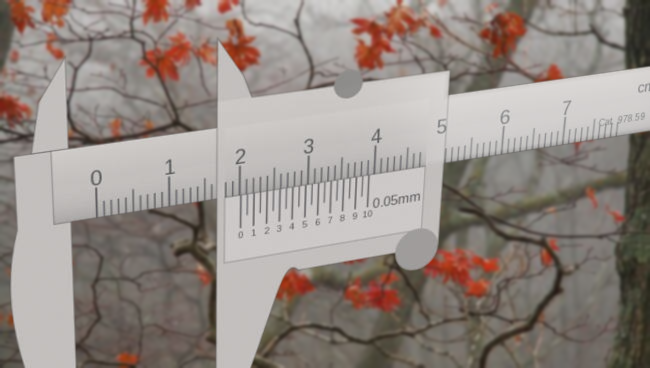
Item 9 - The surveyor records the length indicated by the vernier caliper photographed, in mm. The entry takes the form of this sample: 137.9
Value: 20.2
